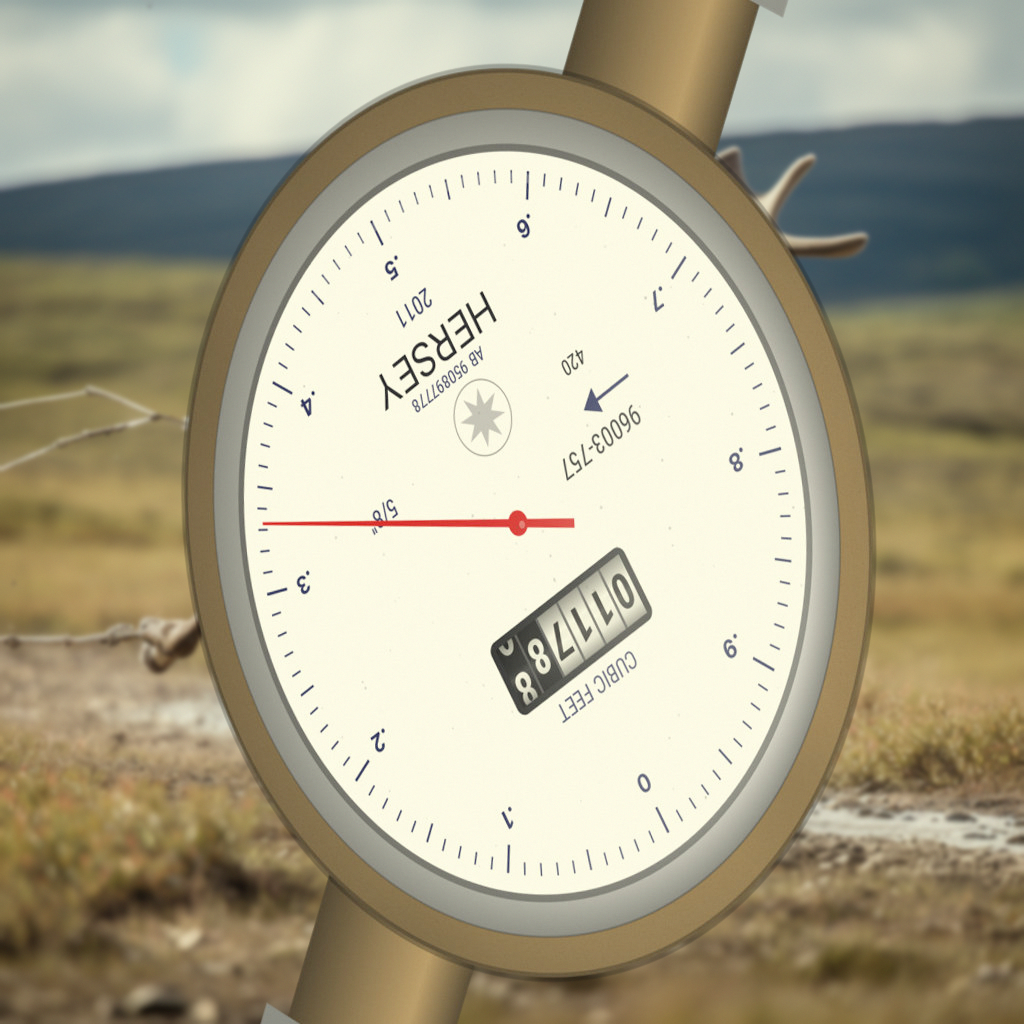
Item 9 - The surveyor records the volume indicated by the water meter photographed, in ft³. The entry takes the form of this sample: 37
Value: 11788.33
